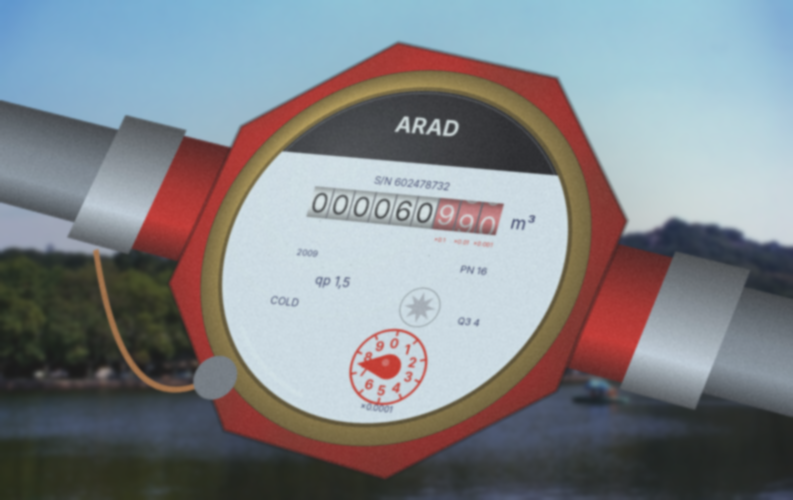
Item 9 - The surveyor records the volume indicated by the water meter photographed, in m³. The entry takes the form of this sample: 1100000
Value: 60.9897
